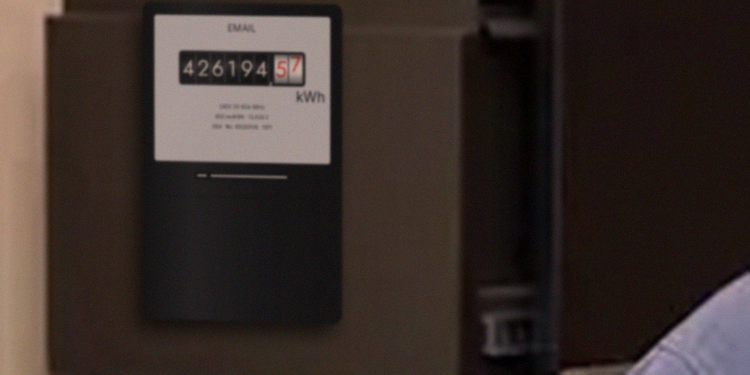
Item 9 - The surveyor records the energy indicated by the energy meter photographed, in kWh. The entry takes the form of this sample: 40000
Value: 426194.57
